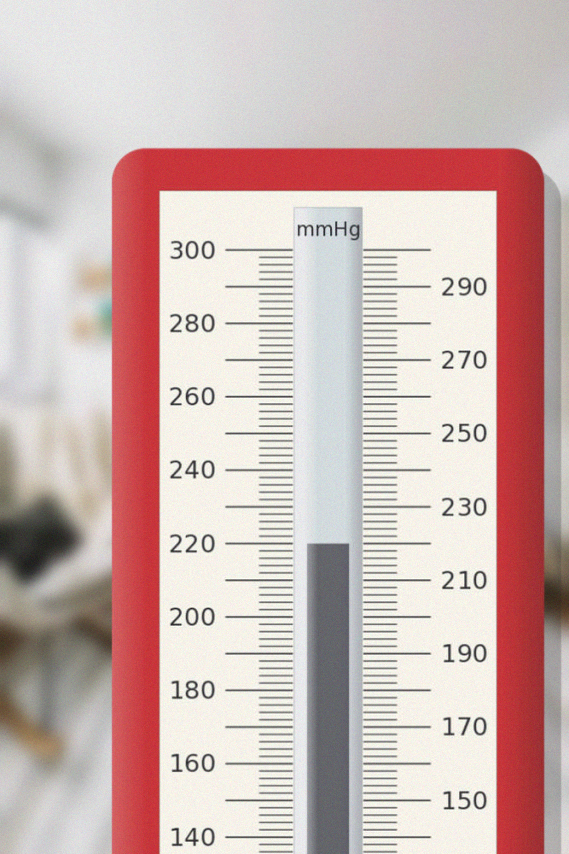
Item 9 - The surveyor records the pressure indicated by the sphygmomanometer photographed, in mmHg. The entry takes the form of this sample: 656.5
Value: 220
